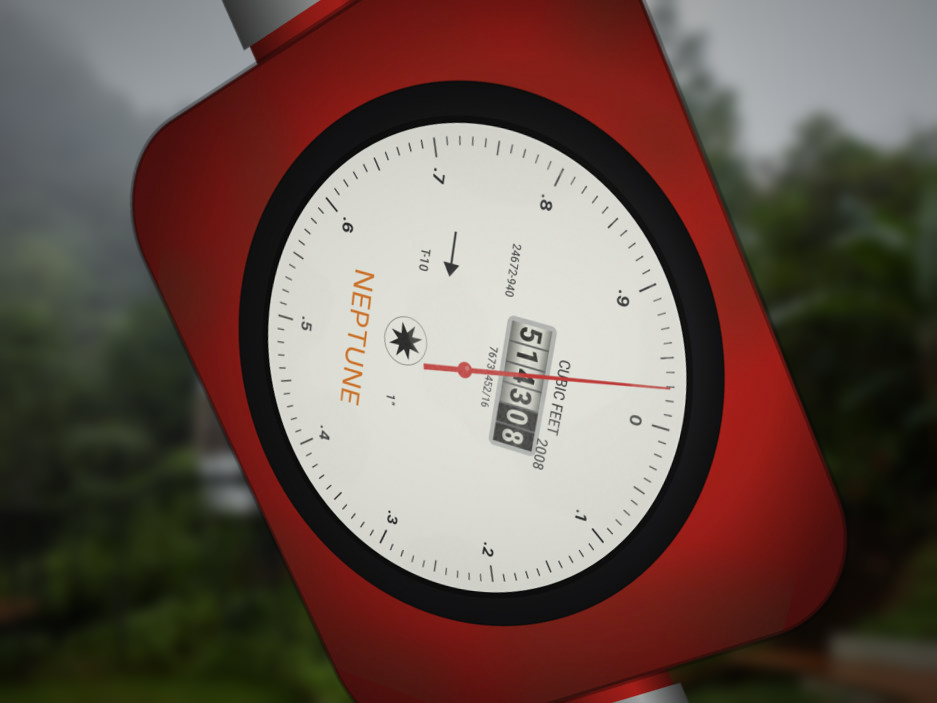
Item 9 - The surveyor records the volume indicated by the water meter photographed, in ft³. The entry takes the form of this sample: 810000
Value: 514307.97
